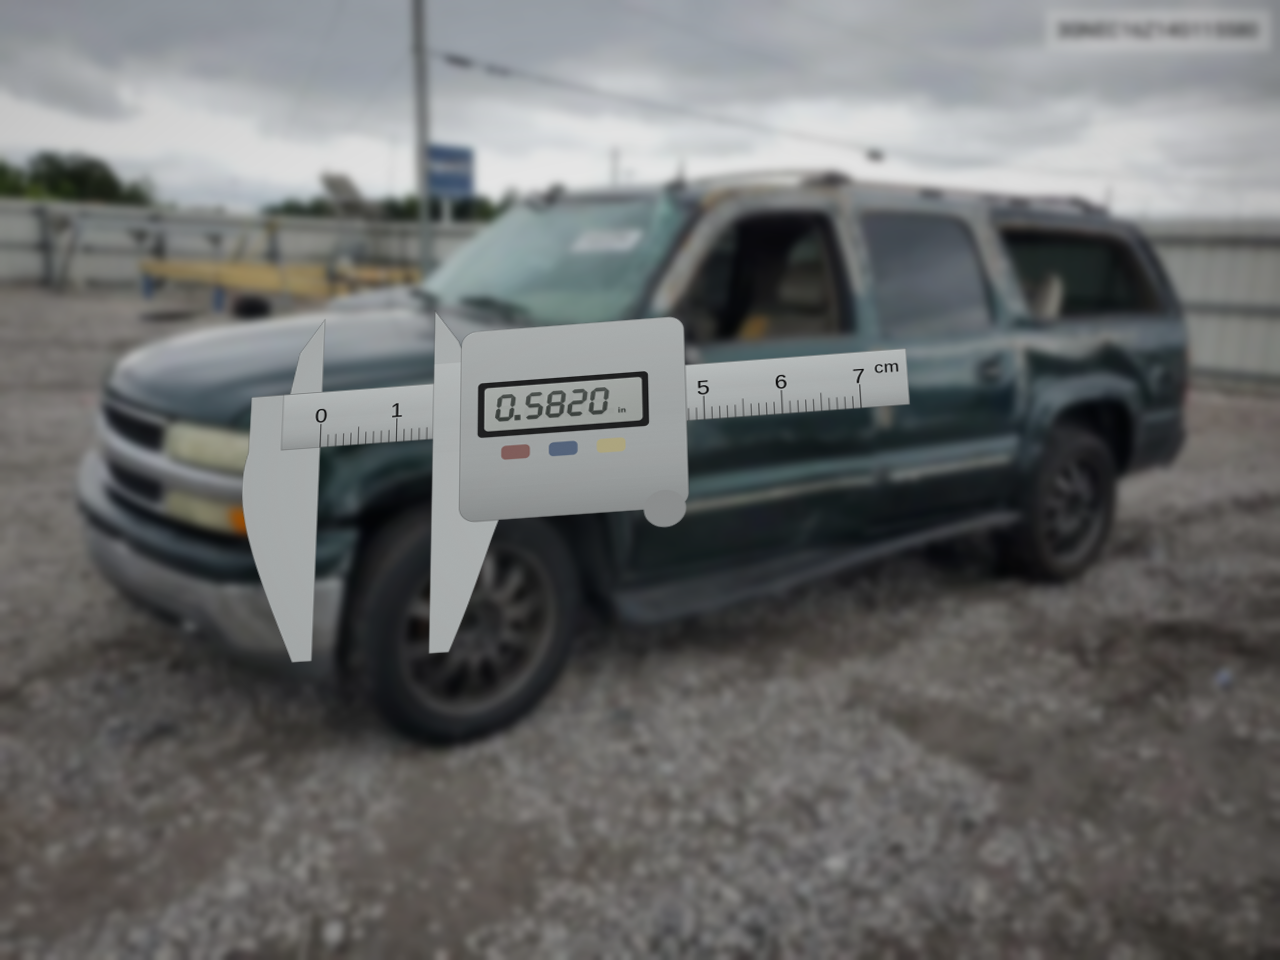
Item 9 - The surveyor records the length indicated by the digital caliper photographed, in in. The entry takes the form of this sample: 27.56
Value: 0.5820
